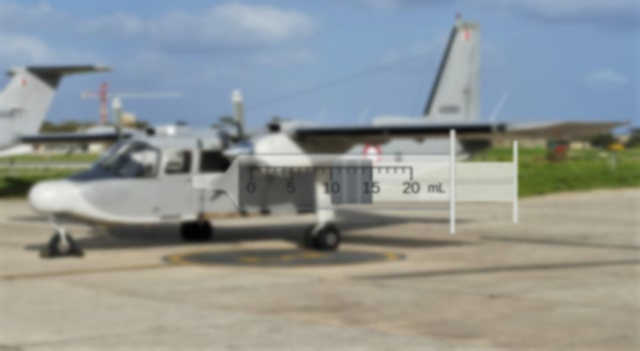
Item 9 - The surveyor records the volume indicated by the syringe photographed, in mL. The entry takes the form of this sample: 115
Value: 10
